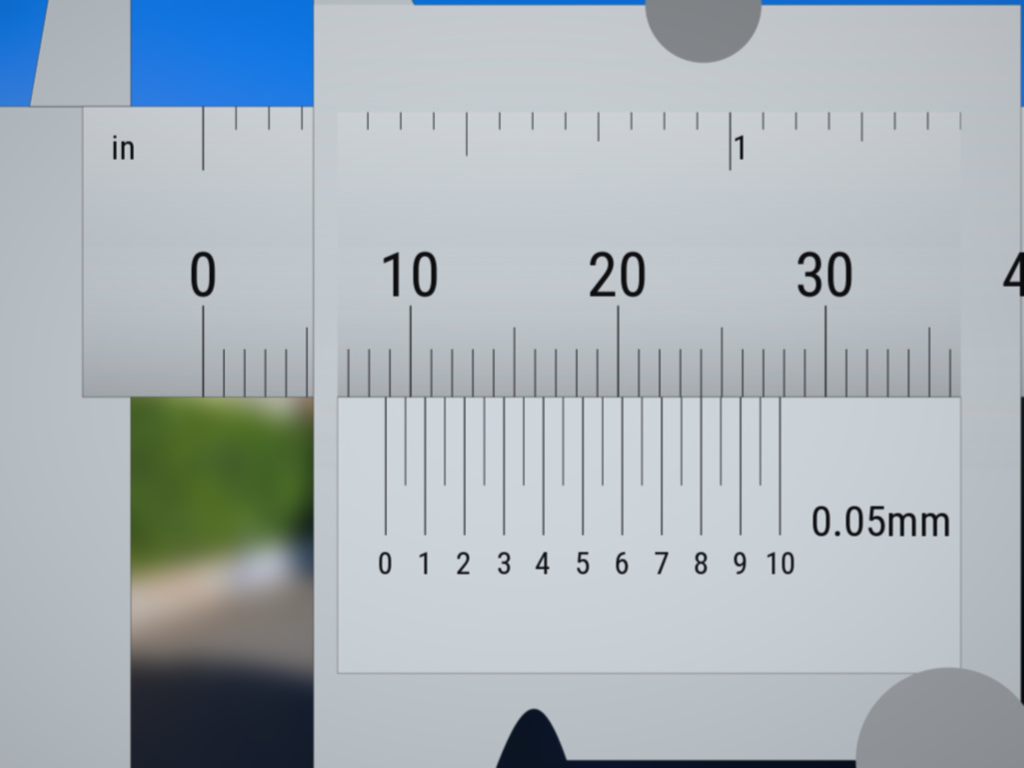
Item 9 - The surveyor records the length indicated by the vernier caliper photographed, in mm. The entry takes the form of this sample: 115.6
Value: 8.8
